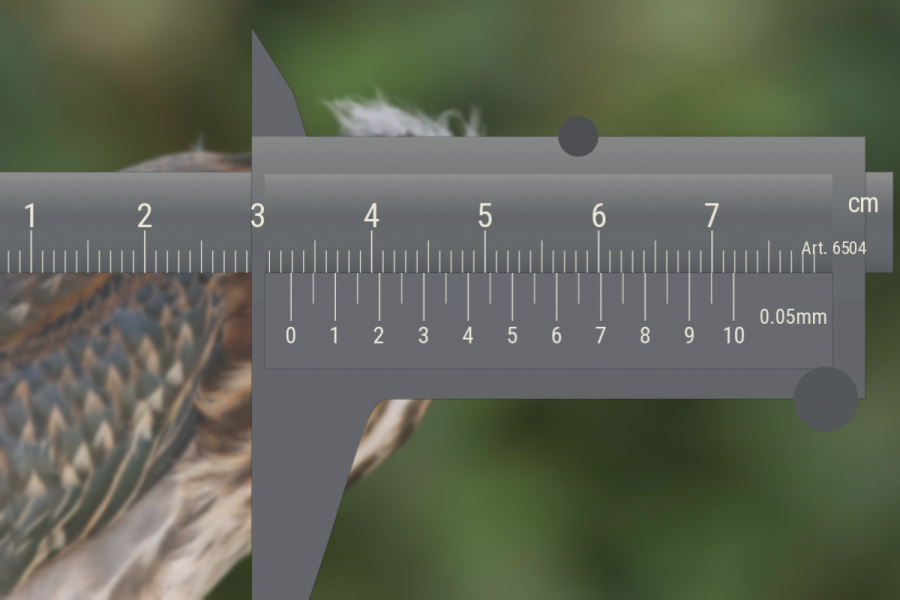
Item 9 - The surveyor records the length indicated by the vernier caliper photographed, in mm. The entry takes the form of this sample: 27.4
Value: 32.9
